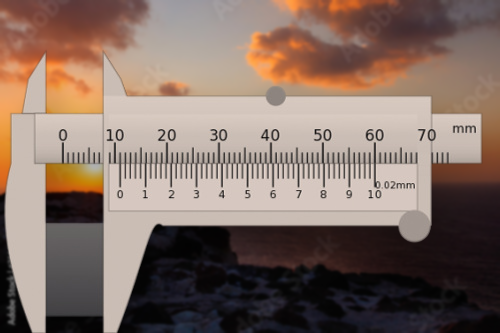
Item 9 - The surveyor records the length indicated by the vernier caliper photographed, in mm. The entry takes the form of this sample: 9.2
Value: 11.0
